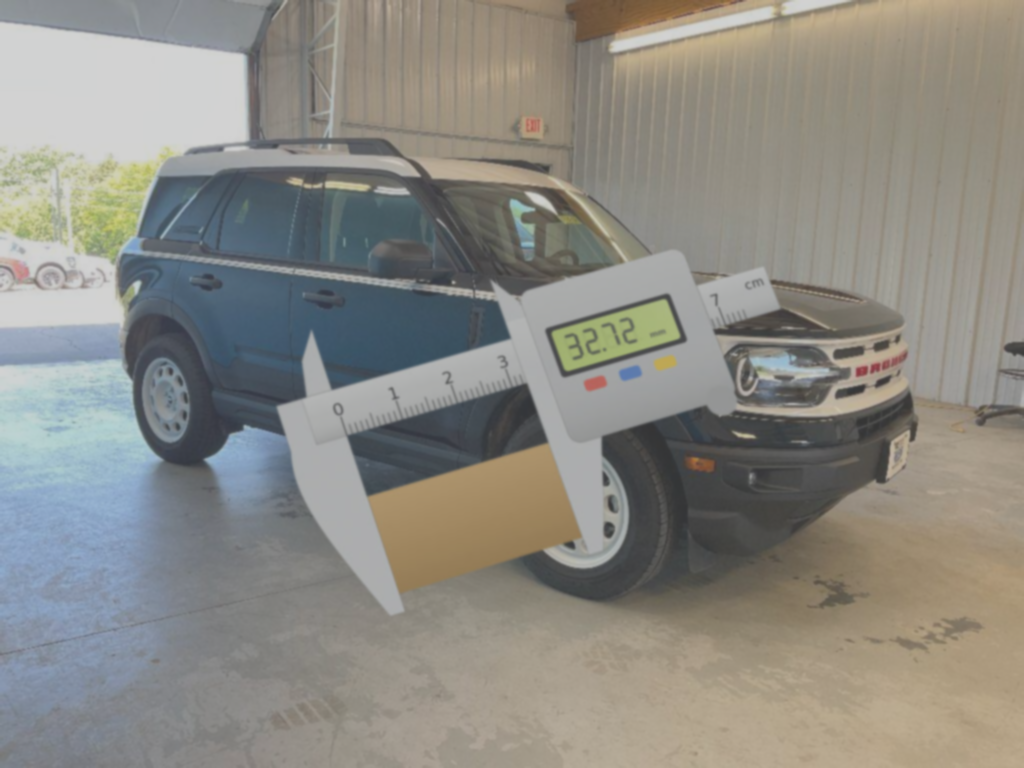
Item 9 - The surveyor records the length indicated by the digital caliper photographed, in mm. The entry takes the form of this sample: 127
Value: 32.72
